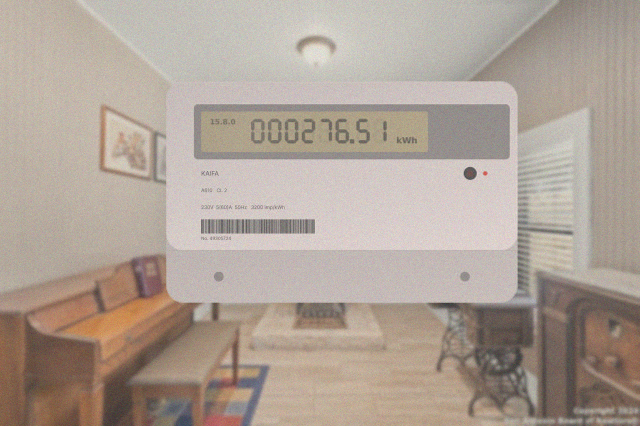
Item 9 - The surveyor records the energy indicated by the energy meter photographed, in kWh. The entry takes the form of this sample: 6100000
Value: 276.51
